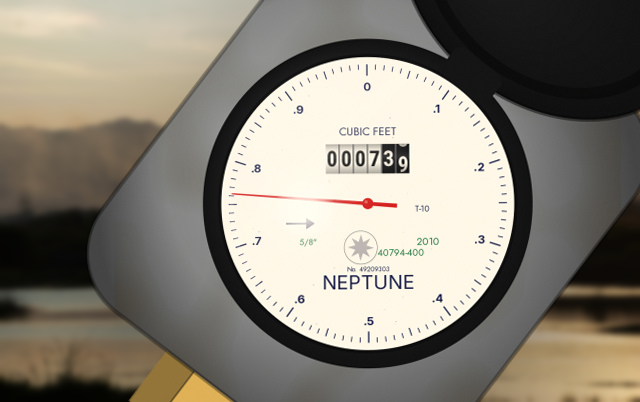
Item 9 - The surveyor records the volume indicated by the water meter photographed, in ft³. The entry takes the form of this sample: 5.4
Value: 738.76
